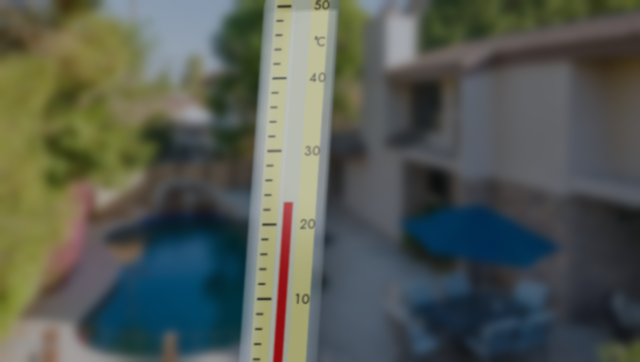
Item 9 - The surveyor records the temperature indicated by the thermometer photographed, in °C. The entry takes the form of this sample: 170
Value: 23
